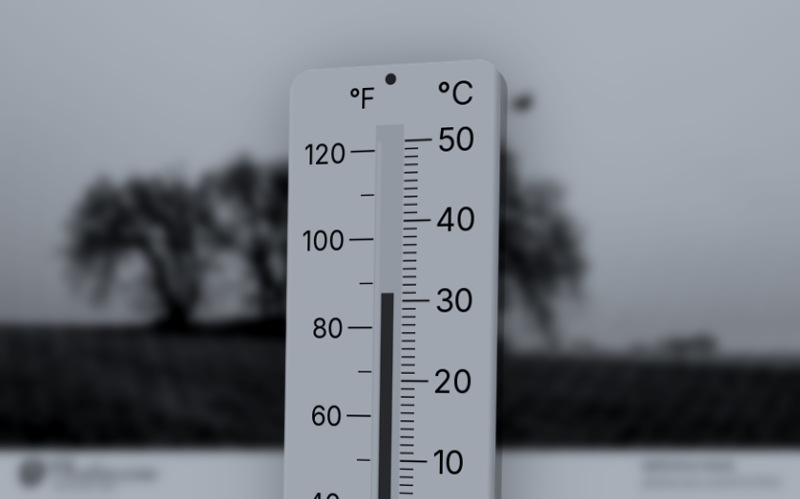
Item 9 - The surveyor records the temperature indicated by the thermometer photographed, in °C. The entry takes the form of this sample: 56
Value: 31
